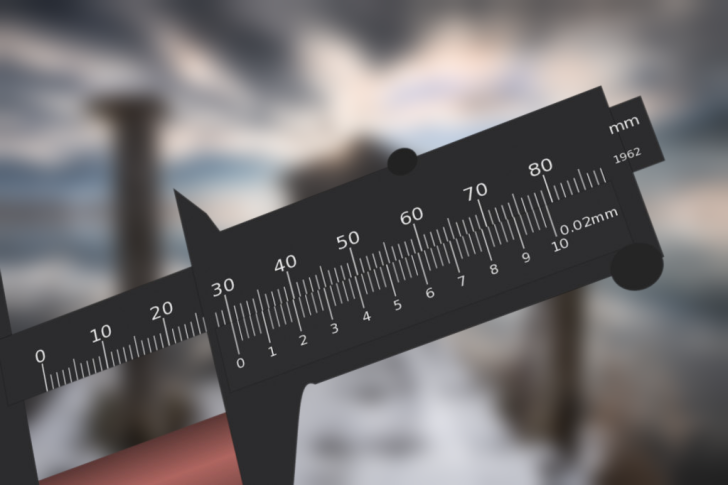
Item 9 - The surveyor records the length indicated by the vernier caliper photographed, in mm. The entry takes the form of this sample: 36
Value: 30.0
